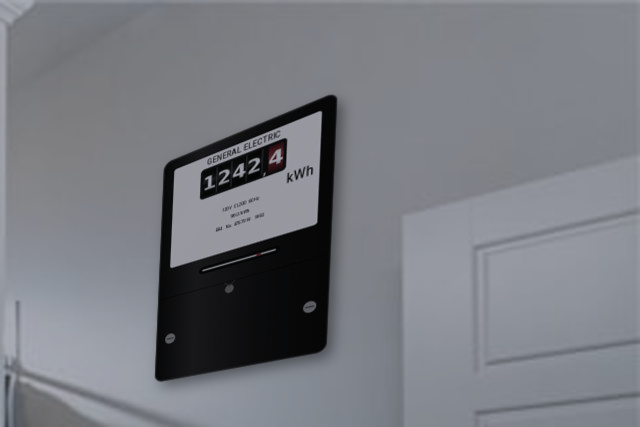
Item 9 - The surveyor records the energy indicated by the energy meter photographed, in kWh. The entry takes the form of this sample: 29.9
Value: 1242.4
